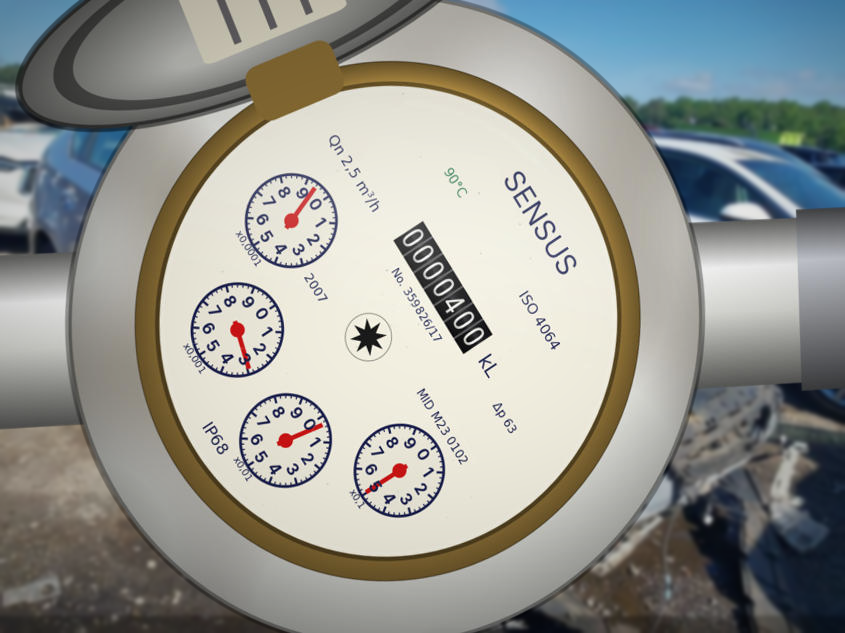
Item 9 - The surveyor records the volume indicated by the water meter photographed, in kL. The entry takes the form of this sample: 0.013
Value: 400.5029
